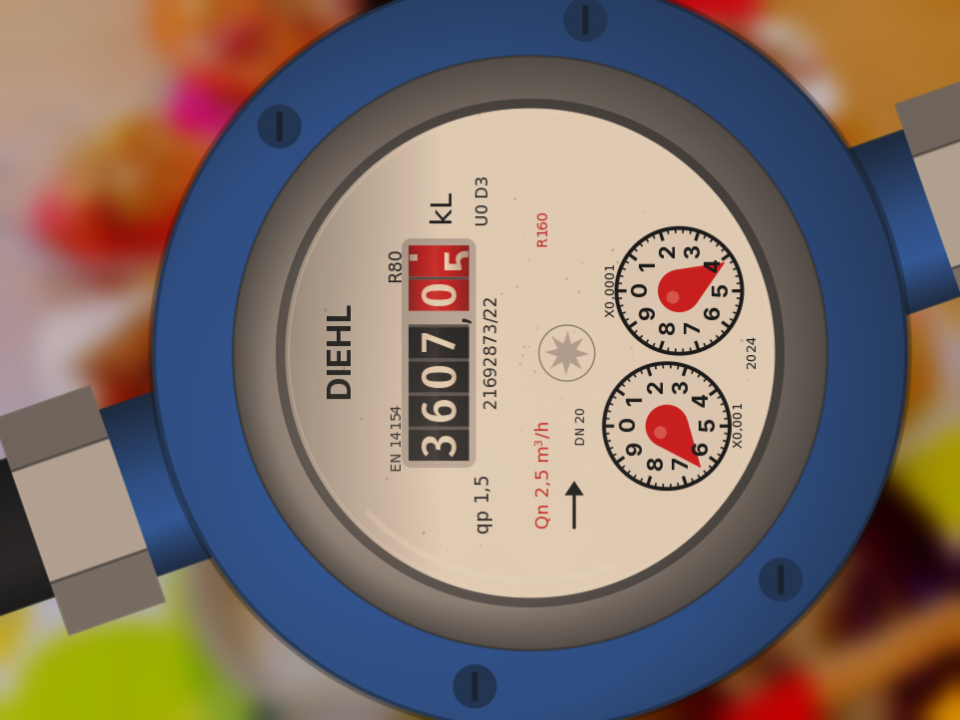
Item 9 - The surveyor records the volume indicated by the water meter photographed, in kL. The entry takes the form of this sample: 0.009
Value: 3607.0464
